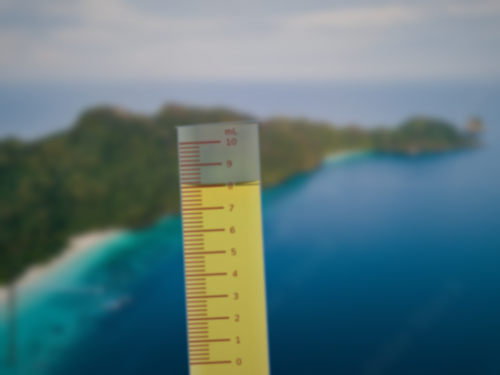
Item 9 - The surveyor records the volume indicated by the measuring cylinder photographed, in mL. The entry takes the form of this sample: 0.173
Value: 8
